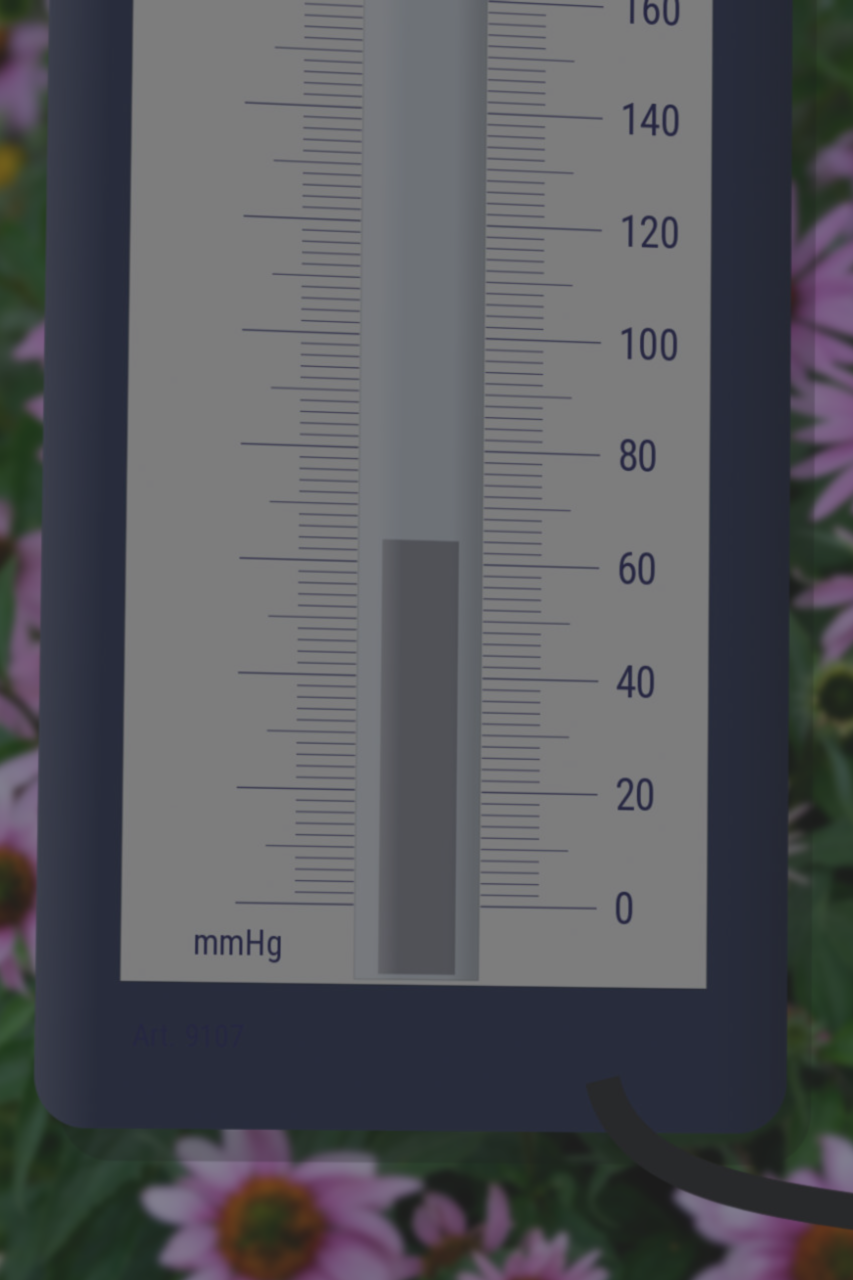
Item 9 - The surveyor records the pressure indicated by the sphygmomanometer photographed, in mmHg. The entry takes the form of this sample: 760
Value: 64
